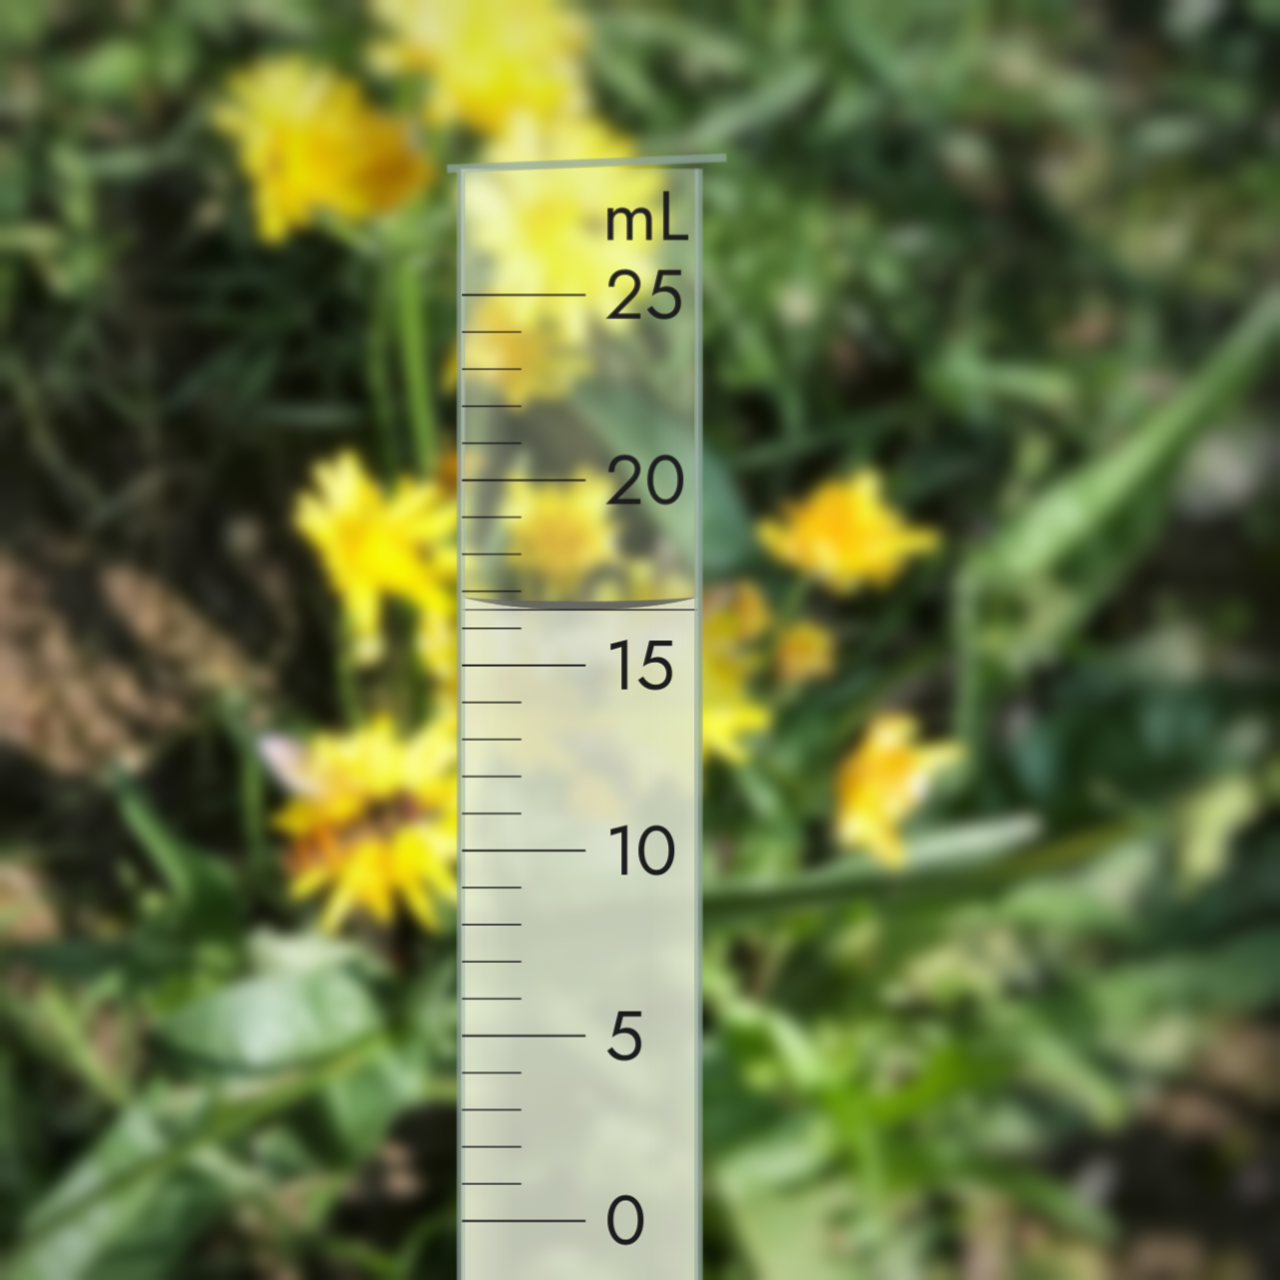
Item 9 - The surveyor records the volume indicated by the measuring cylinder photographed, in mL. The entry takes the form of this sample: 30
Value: 16.5
